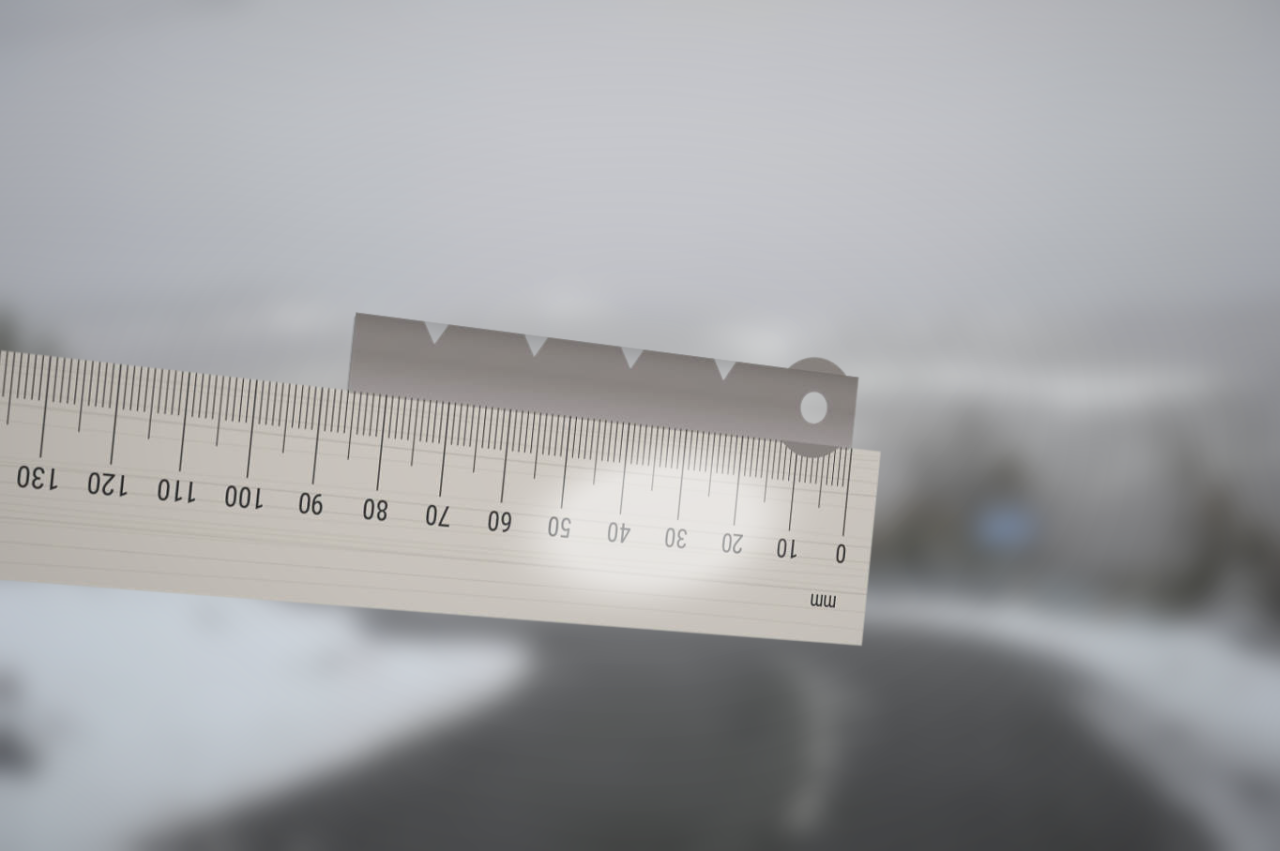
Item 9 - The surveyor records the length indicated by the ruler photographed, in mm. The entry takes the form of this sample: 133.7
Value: 86
